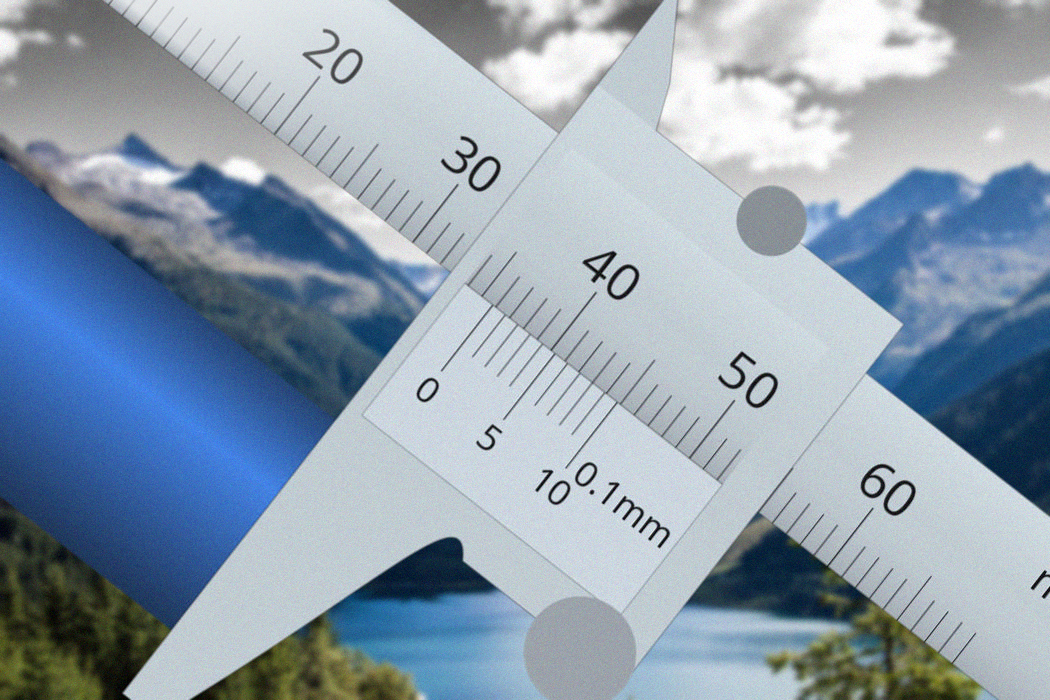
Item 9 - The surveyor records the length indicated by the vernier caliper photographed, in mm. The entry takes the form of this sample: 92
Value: 35.8
